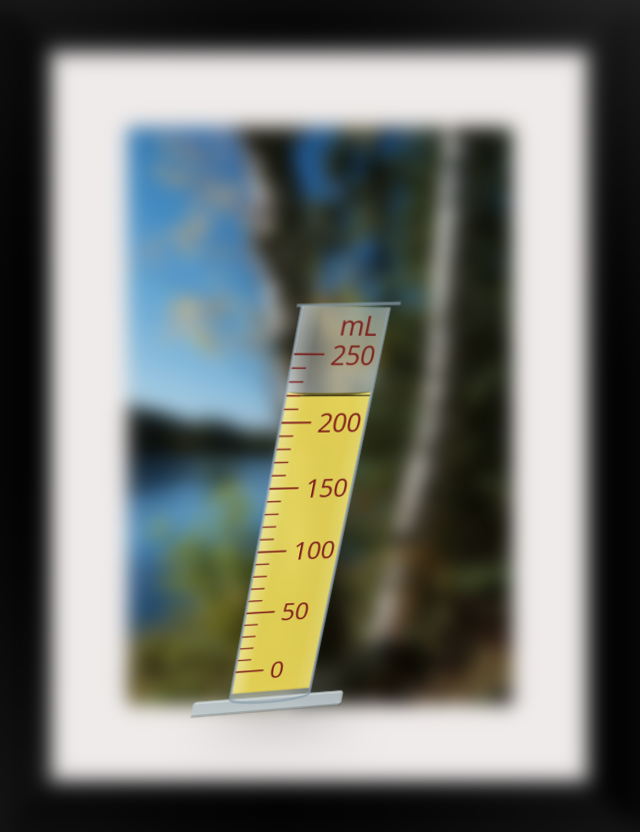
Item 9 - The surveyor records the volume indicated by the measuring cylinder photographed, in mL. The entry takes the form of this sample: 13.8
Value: 220
